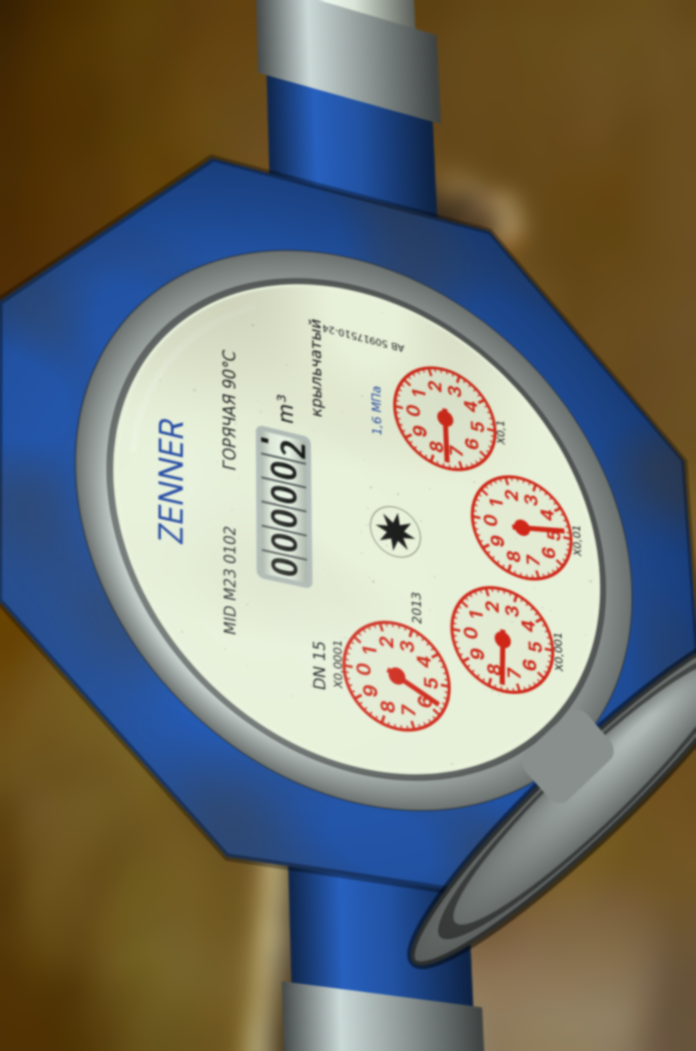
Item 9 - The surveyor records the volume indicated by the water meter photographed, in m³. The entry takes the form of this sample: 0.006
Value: 1.7475
